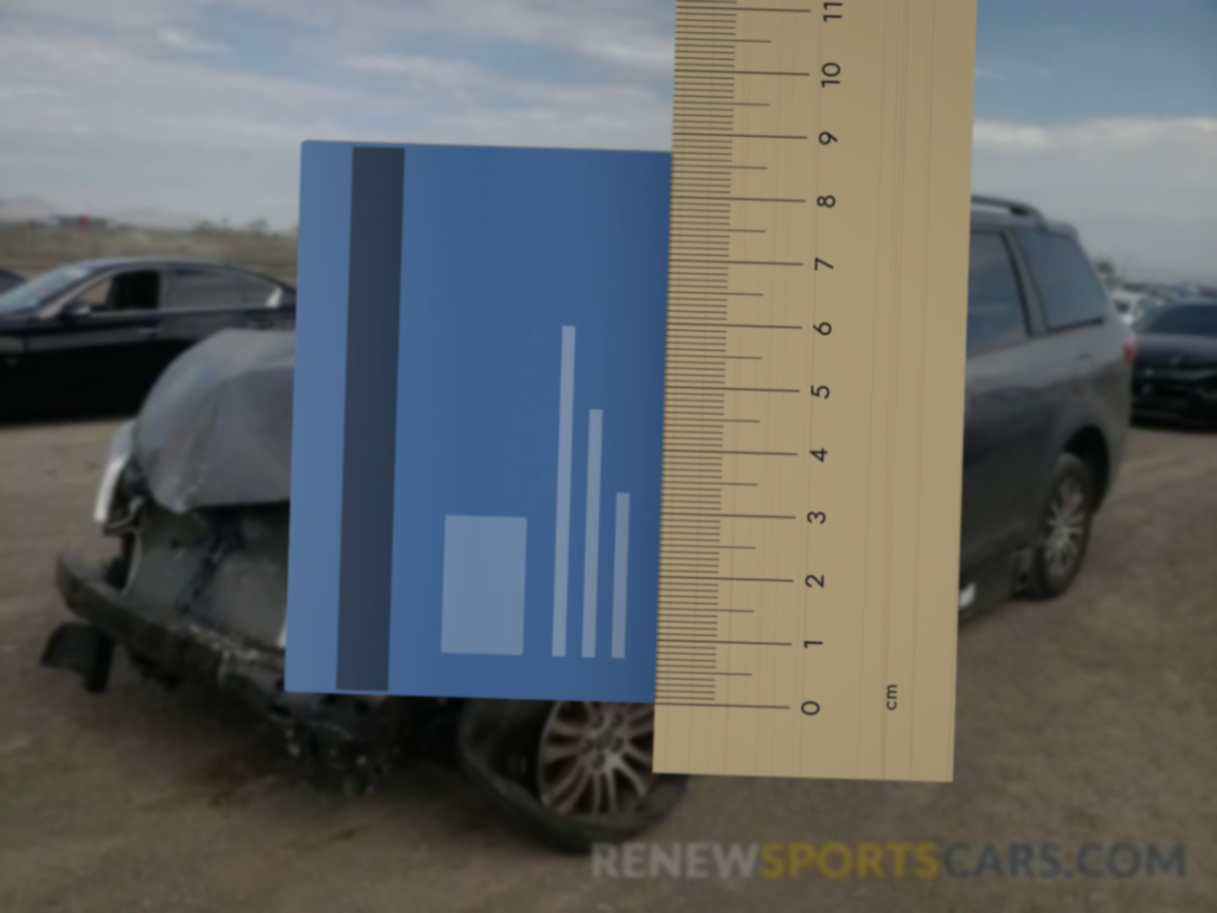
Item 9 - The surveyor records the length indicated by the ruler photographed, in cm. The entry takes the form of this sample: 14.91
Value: 8.7
